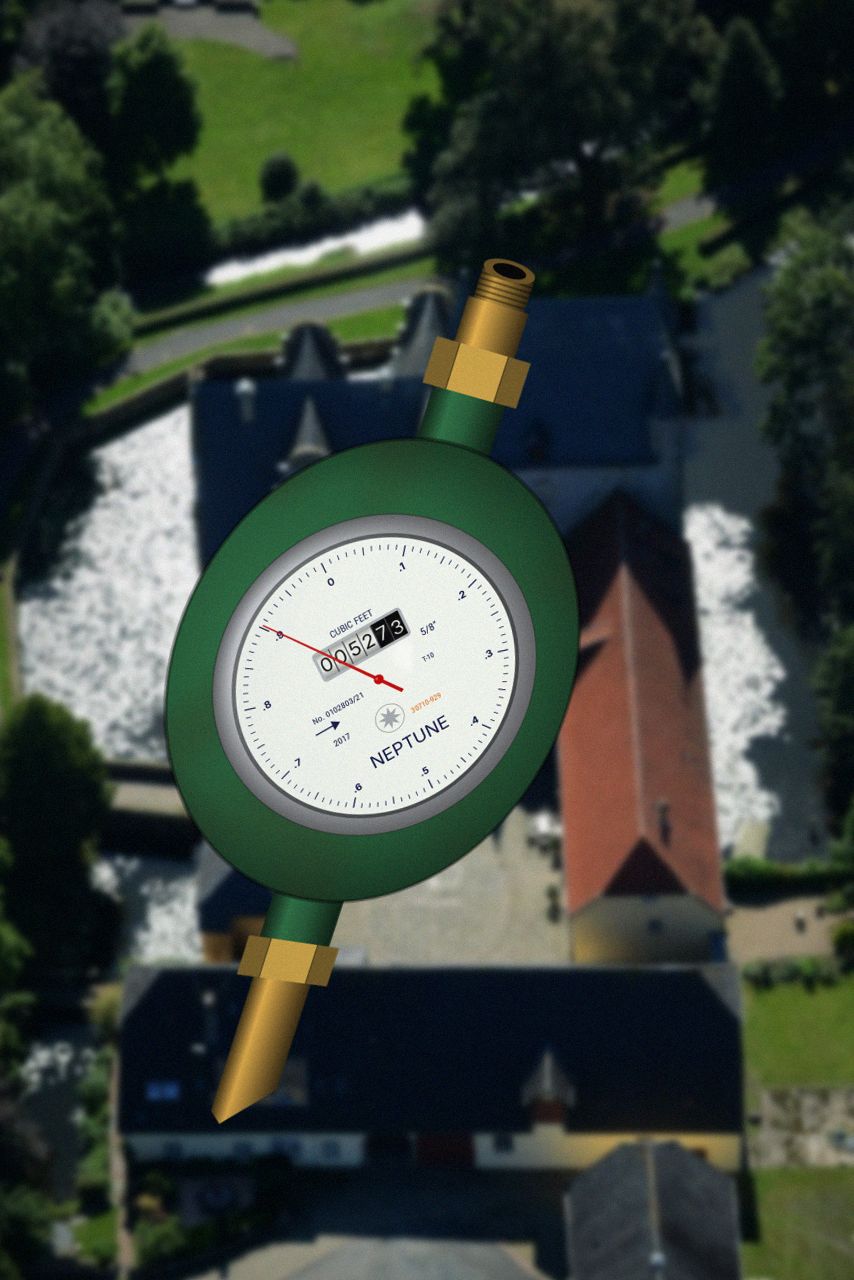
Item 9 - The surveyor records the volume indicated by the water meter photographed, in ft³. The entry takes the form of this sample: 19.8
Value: 5272.90
